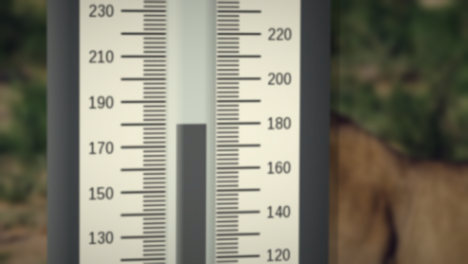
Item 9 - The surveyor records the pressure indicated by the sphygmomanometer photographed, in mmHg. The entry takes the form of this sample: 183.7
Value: 180
